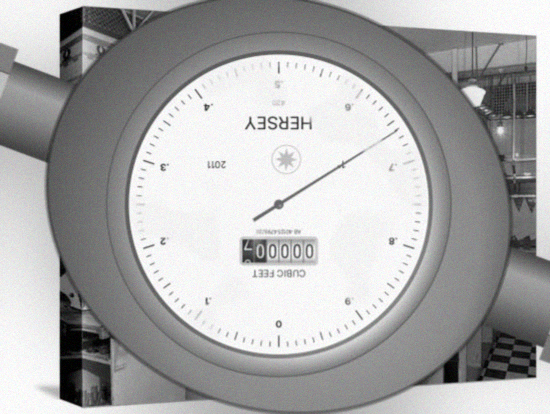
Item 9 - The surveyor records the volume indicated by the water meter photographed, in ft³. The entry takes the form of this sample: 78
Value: 6.66
